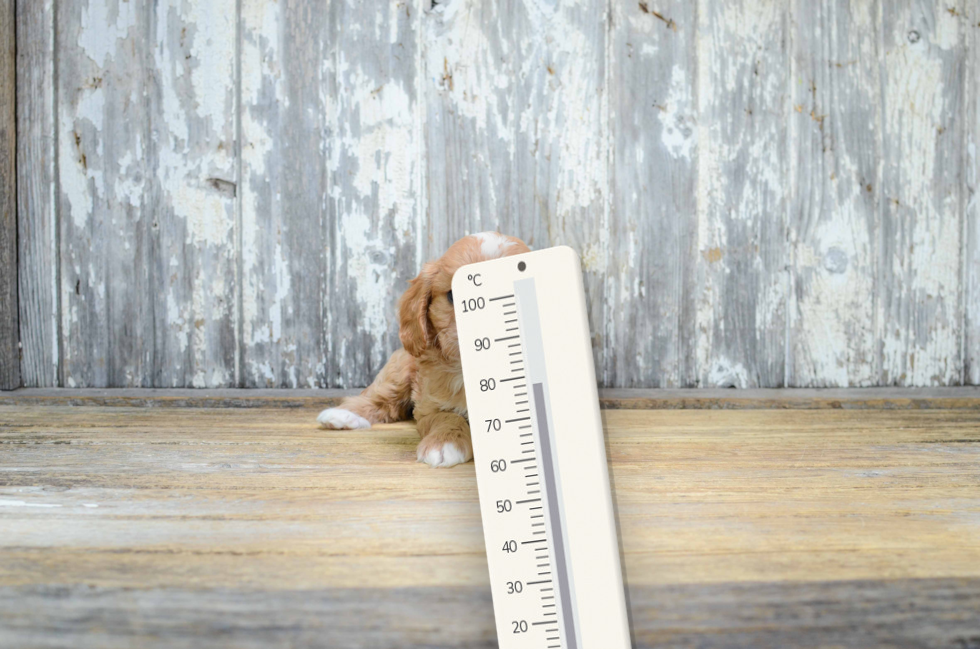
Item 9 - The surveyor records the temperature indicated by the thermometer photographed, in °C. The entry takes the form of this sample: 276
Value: 78
